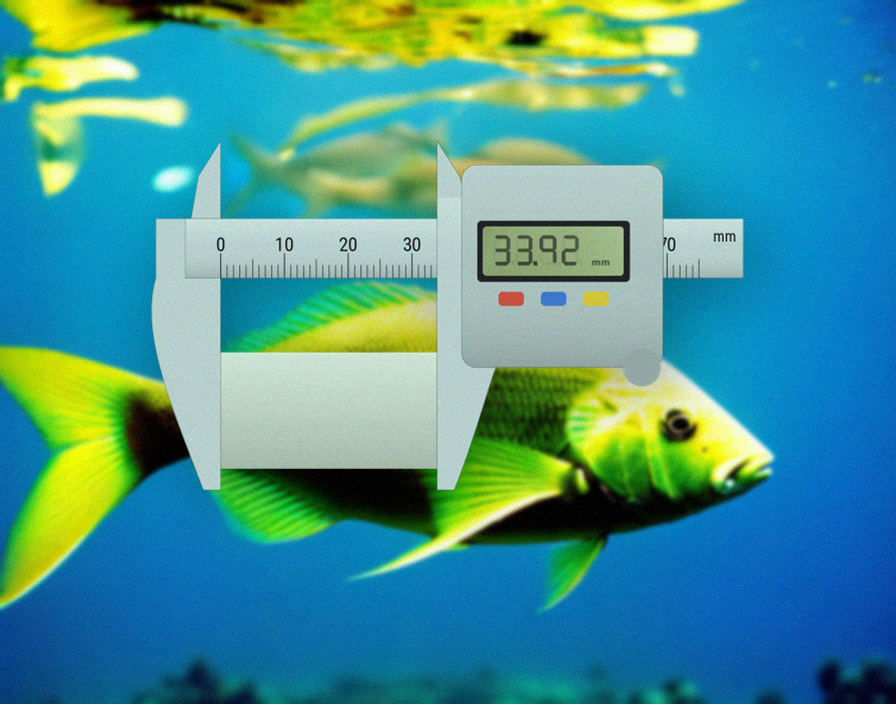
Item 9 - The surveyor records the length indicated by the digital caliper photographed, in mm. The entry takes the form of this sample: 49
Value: 33.92
